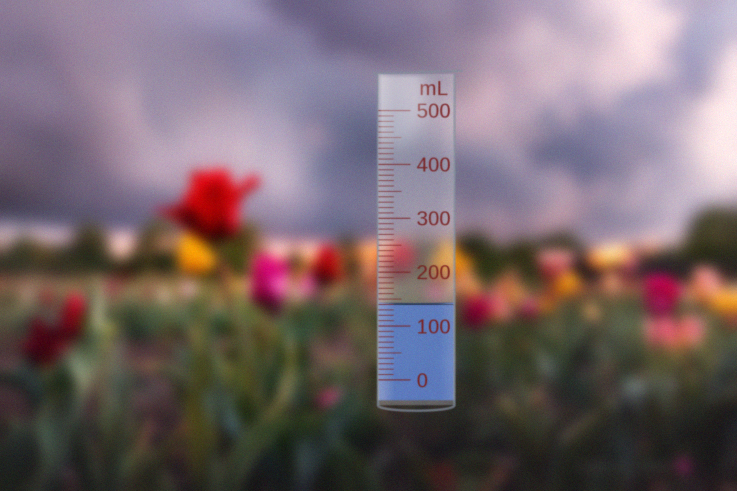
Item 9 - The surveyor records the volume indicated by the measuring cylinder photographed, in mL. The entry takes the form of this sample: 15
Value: 140
